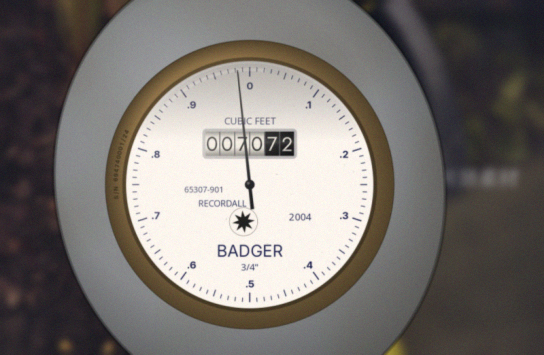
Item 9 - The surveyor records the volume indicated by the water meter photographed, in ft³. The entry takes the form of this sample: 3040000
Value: 7071.98
